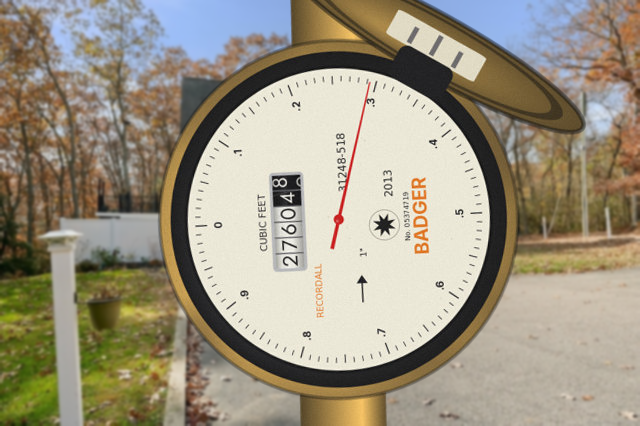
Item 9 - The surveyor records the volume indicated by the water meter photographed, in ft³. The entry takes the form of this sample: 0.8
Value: 276048.29
